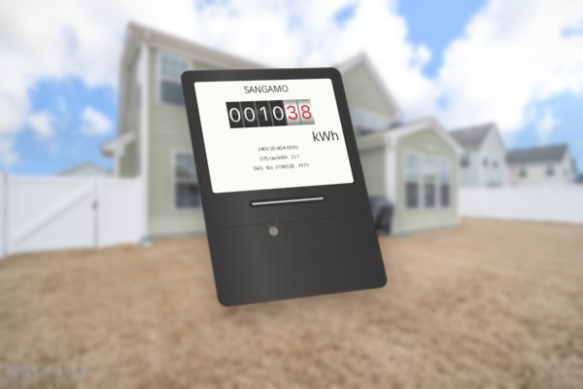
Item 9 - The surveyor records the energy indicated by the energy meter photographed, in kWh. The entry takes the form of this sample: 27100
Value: 10.38
